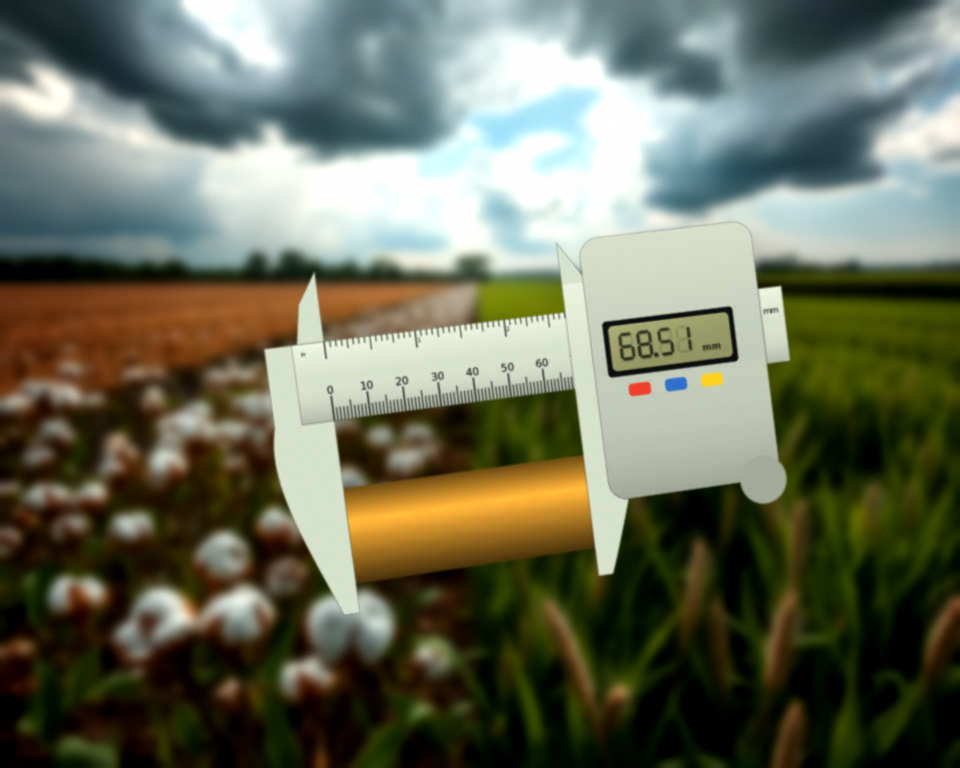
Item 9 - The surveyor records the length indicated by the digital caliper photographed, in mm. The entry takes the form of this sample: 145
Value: 68.51
